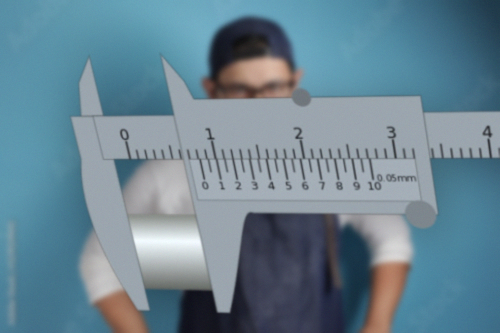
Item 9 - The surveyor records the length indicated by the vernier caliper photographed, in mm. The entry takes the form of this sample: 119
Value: 8.2
